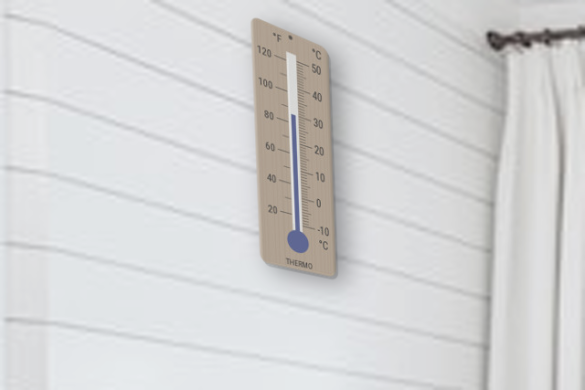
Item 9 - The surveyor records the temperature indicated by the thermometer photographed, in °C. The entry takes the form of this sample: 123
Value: 30
